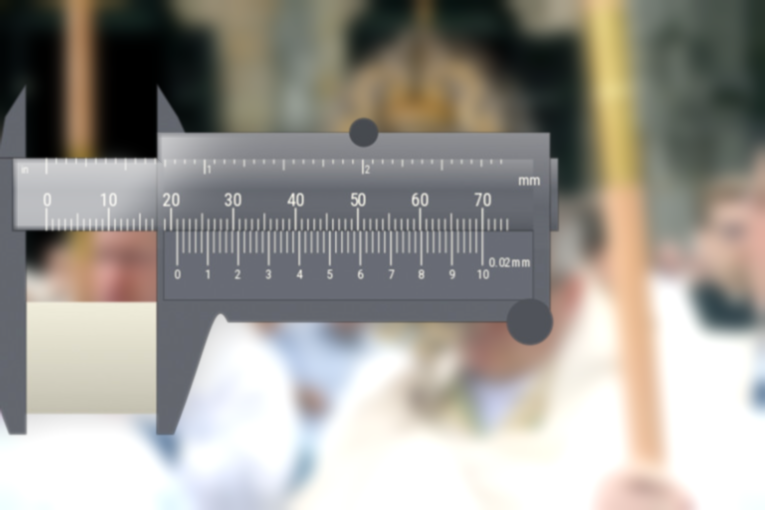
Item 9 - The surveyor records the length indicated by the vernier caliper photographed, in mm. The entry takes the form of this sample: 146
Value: 21.0
